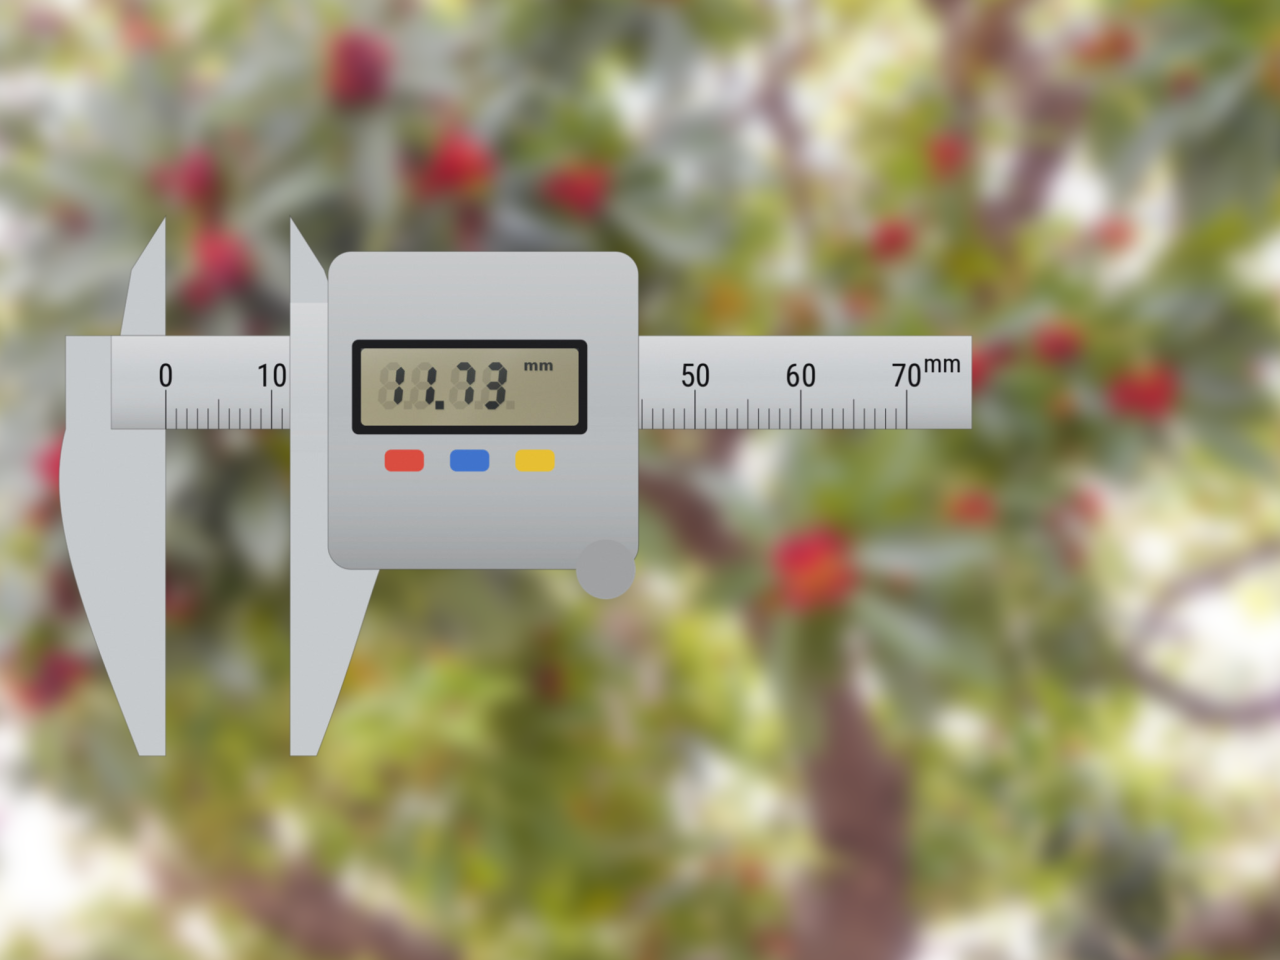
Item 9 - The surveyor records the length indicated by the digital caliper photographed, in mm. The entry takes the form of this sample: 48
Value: 11.73
